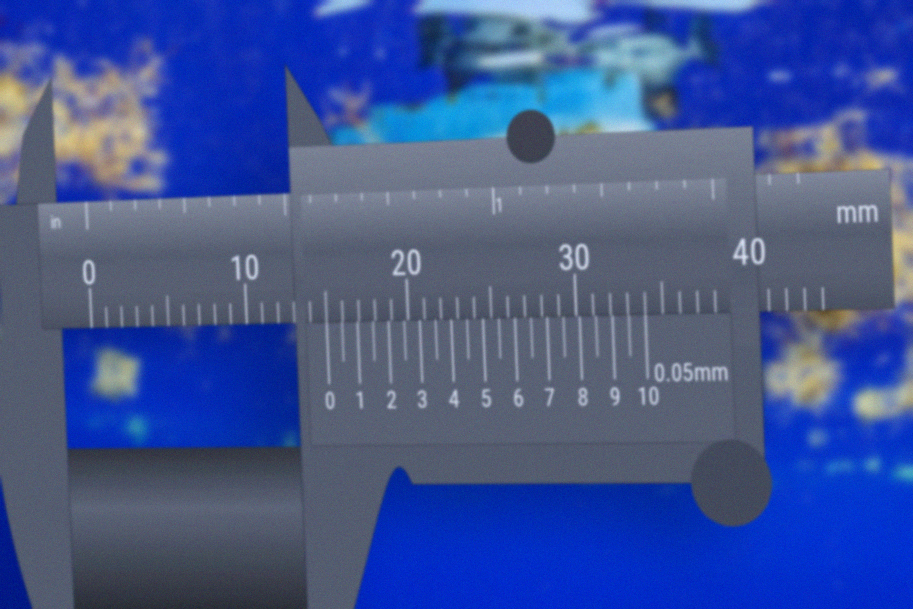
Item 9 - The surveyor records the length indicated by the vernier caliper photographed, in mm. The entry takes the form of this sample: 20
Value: 15.0
